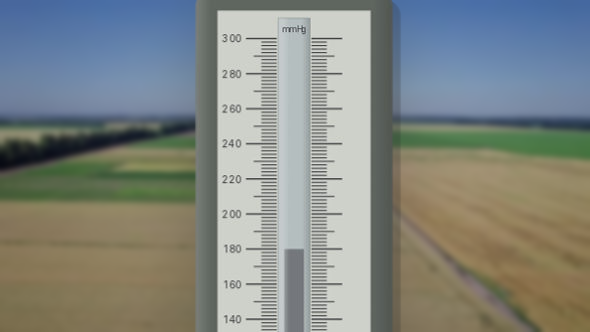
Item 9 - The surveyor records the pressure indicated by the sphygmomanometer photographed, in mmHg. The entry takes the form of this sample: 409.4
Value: 180
